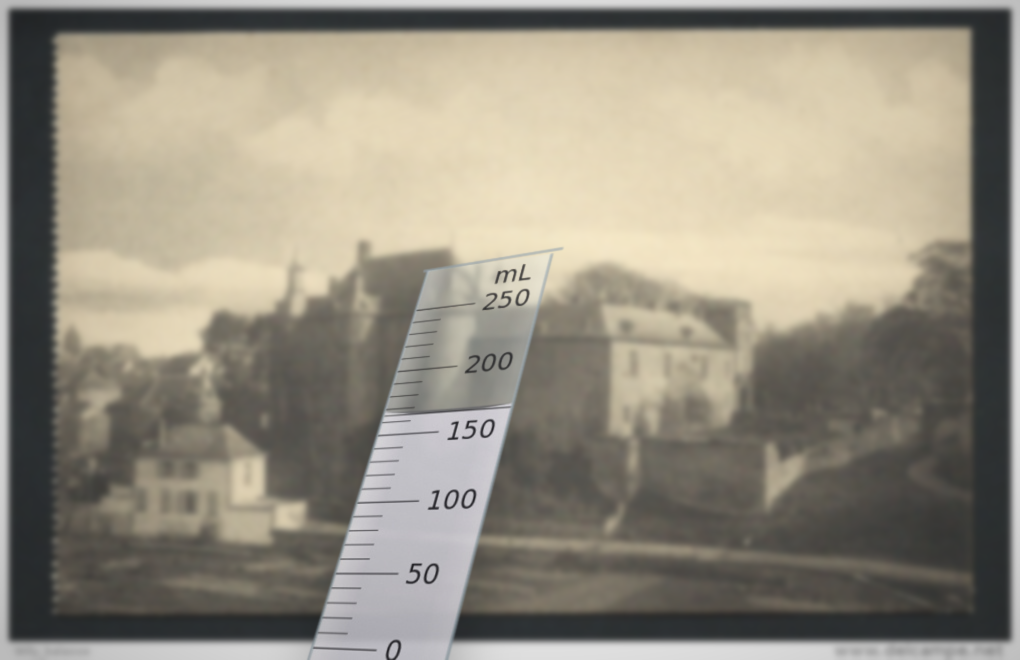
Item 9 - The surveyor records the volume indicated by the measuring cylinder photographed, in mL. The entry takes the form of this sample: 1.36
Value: 165
